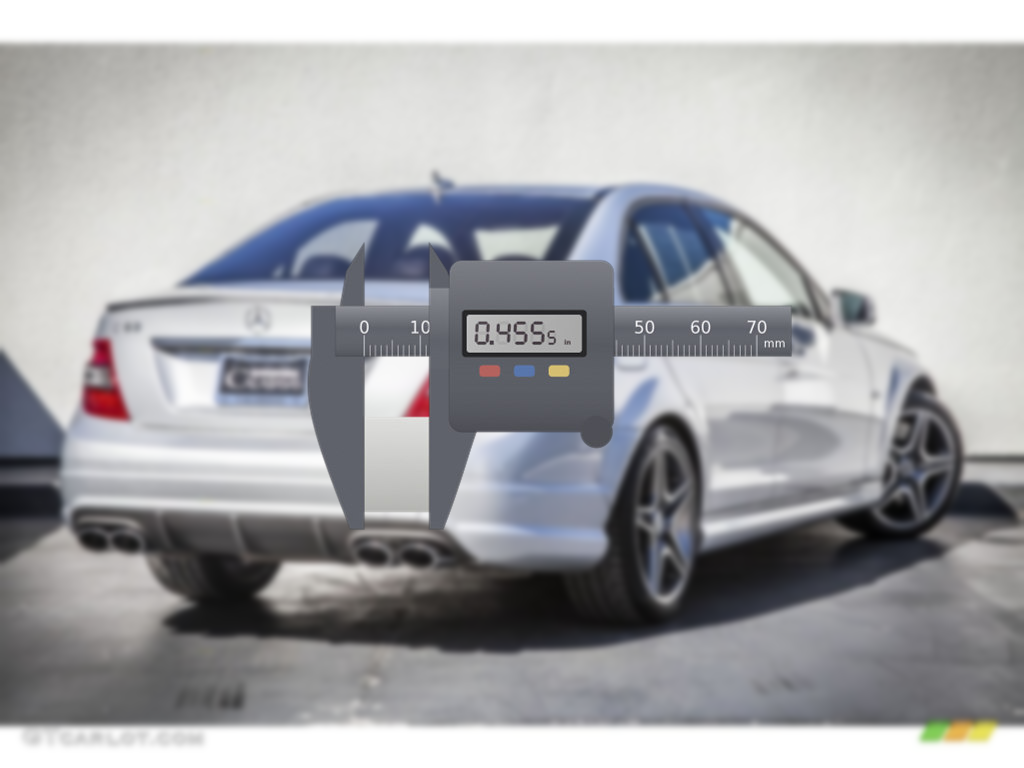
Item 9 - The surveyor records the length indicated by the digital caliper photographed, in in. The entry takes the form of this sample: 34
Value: 0.4555
